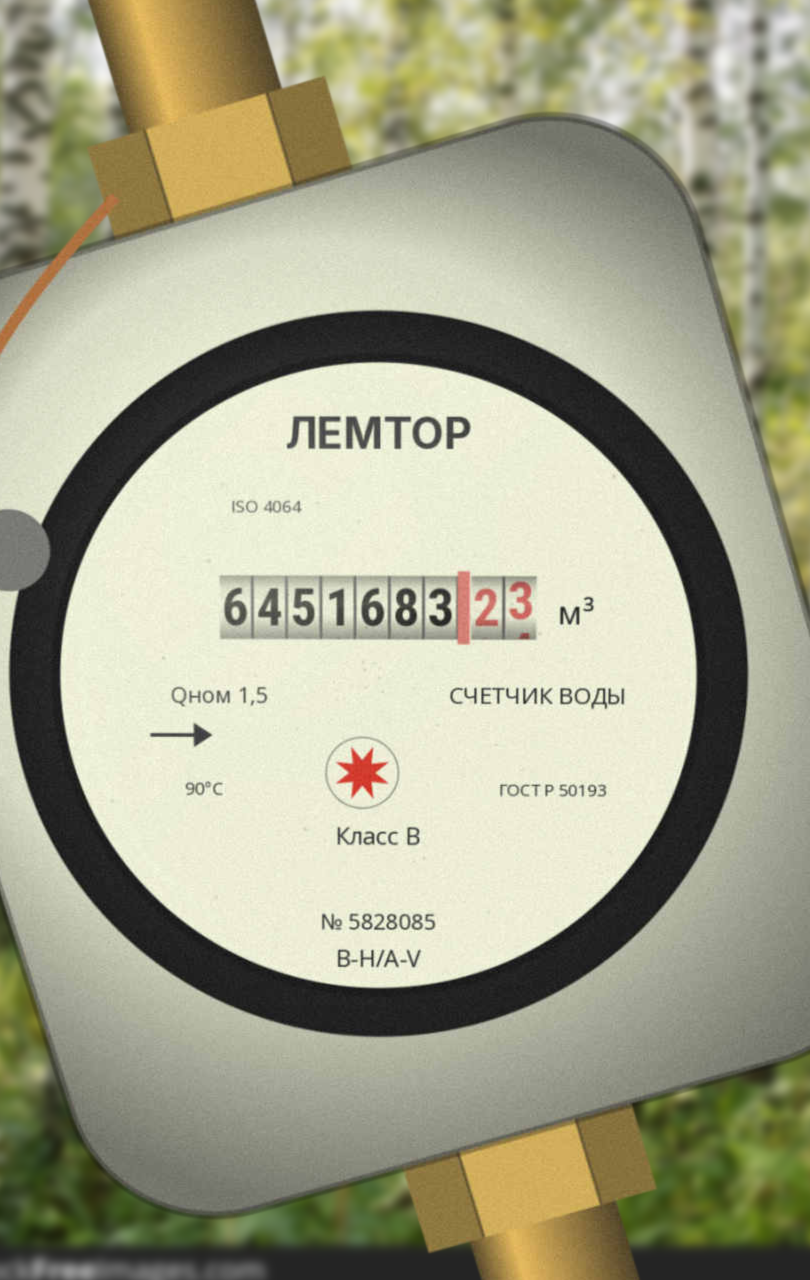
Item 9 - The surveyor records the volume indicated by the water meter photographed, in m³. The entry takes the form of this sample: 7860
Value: 6451683.23
